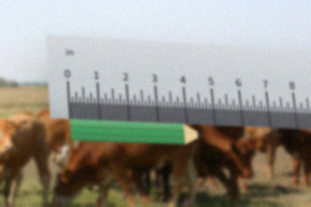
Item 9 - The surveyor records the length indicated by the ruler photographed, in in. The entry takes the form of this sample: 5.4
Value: 4.5
